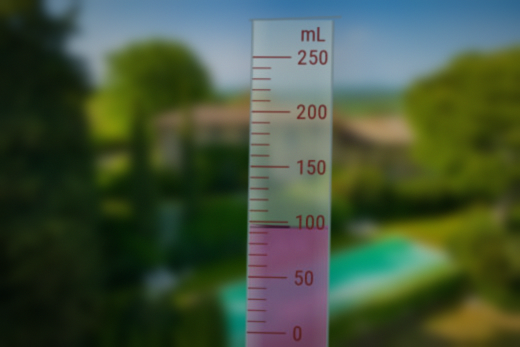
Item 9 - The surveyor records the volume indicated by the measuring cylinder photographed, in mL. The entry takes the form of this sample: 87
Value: 95
